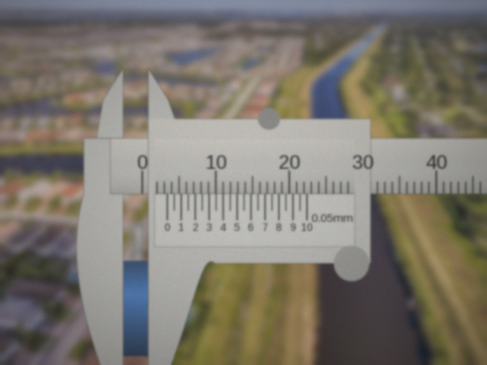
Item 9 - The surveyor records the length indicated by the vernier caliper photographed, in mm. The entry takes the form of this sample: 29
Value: 3.4
